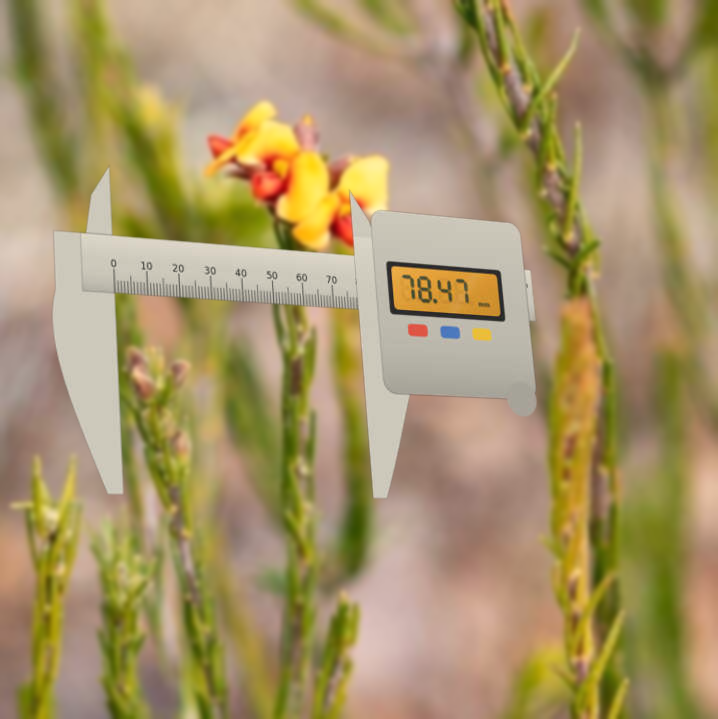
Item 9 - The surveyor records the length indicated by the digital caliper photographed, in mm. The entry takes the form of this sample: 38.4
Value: 78.47
